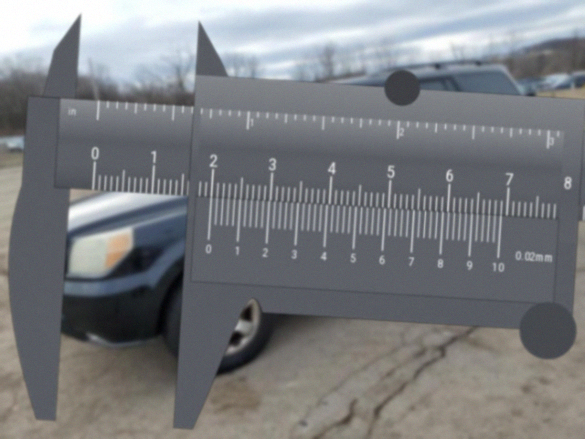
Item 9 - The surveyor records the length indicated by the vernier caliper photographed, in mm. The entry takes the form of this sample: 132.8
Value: 20.0
